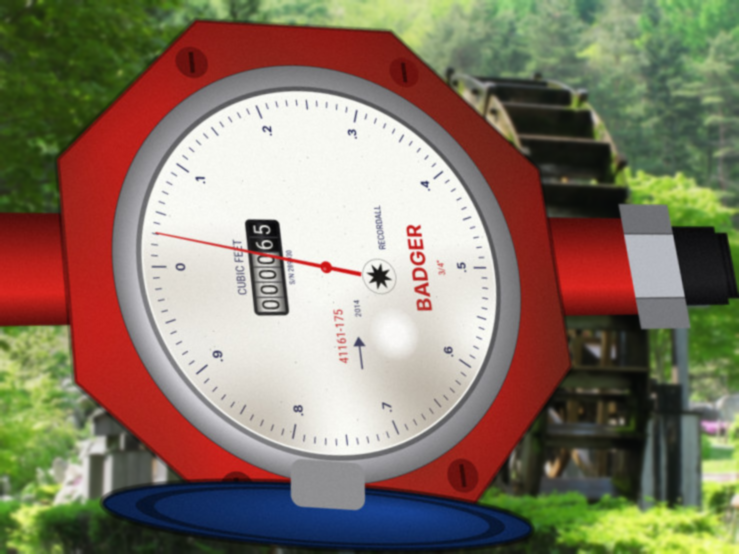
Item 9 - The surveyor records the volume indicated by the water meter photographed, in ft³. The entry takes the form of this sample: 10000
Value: 65.03
